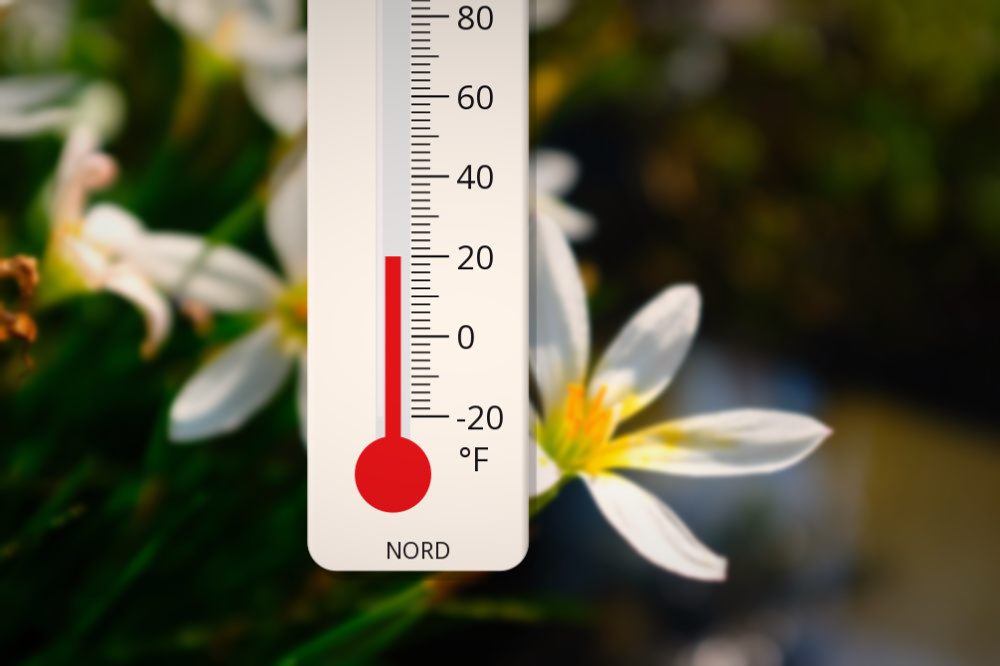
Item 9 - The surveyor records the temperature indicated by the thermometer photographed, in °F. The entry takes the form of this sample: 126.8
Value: 20
